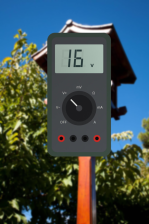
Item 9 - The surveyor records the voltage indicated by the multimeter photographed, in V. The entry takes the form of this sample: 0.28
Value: 16
